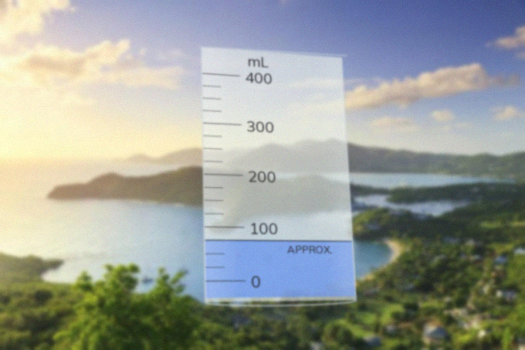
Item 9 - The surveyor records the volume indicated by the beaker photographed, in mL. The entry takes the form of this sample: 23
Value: 75
